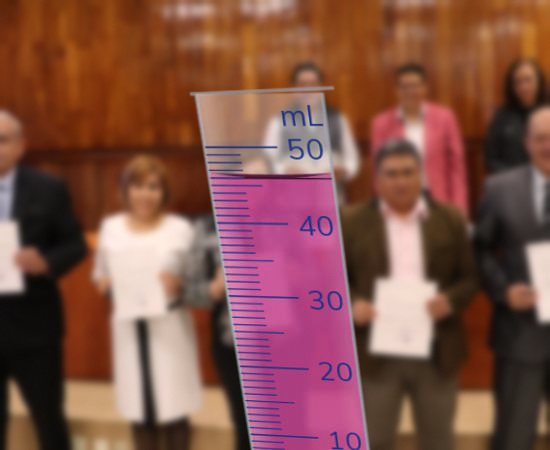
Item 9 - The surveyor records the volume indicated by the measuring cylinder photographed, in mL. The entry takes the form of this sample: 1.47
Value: 46
